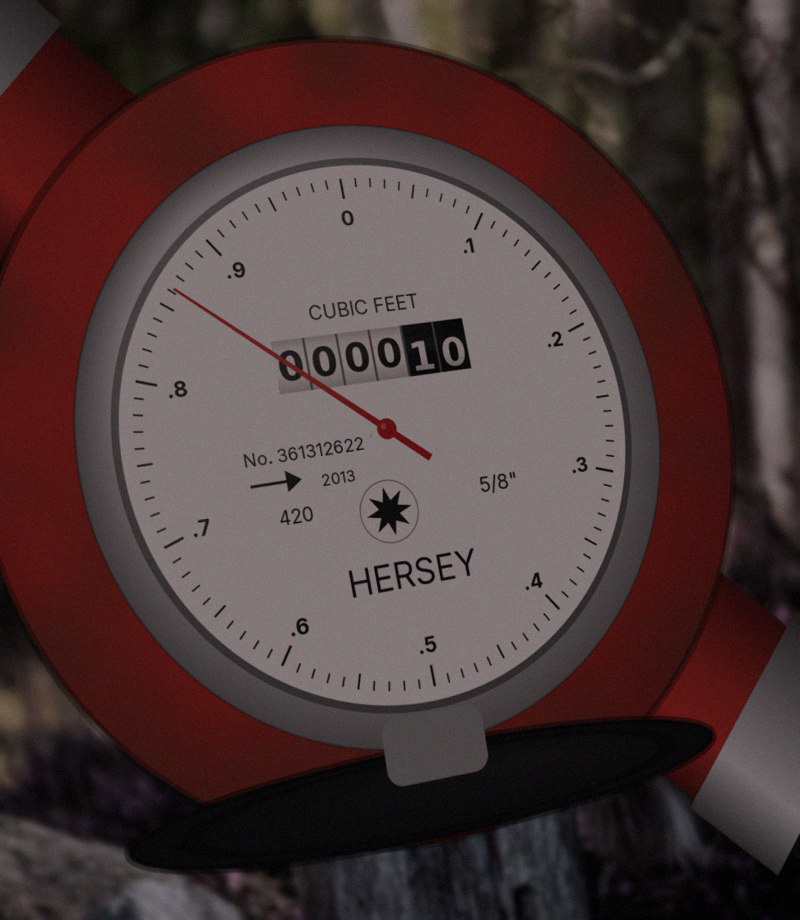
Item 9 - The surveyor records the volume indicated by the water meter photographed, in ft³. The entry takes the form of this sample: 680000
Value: 9.86
